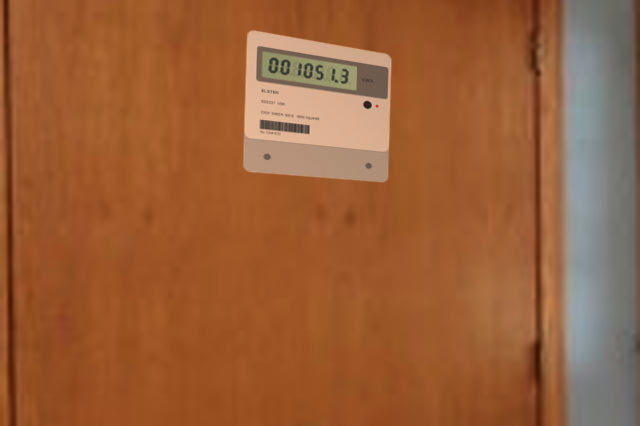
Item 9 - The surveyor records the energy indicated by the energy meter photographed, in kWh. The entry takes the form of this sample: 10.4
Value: 1051.3
